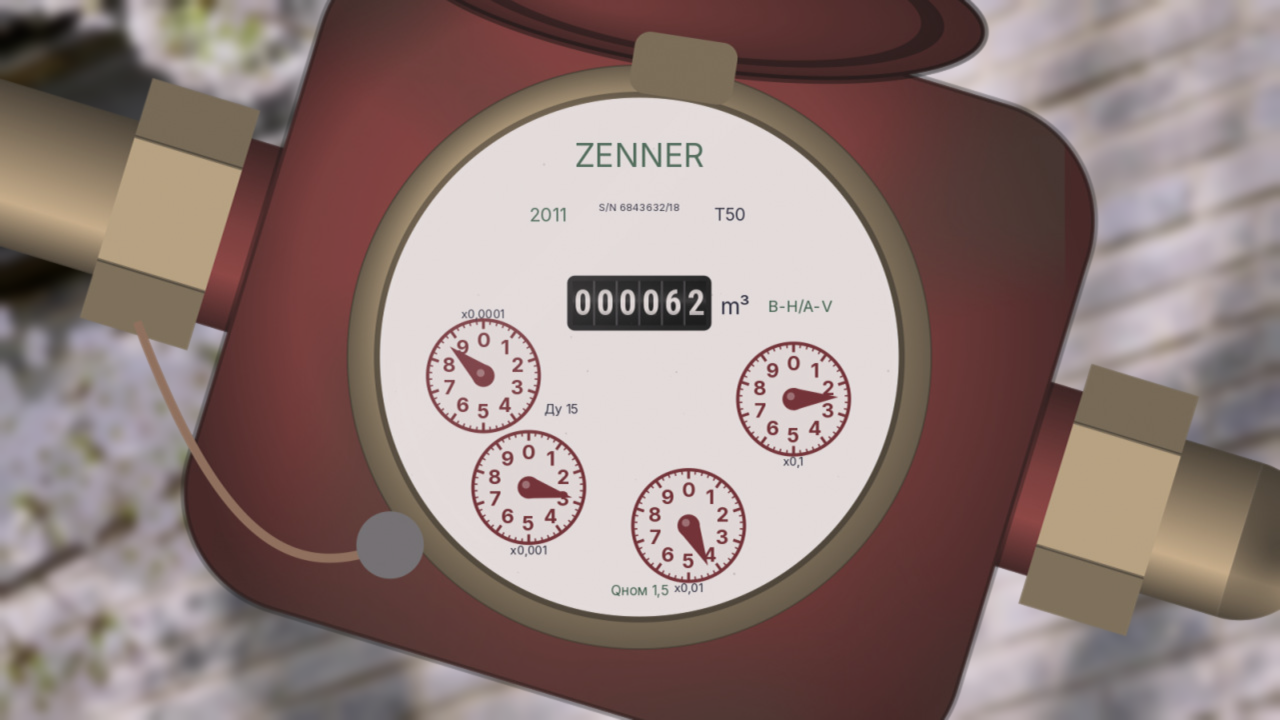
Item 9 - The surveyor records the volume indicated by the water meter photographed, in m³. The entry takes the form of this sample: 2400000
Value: 62.2428
